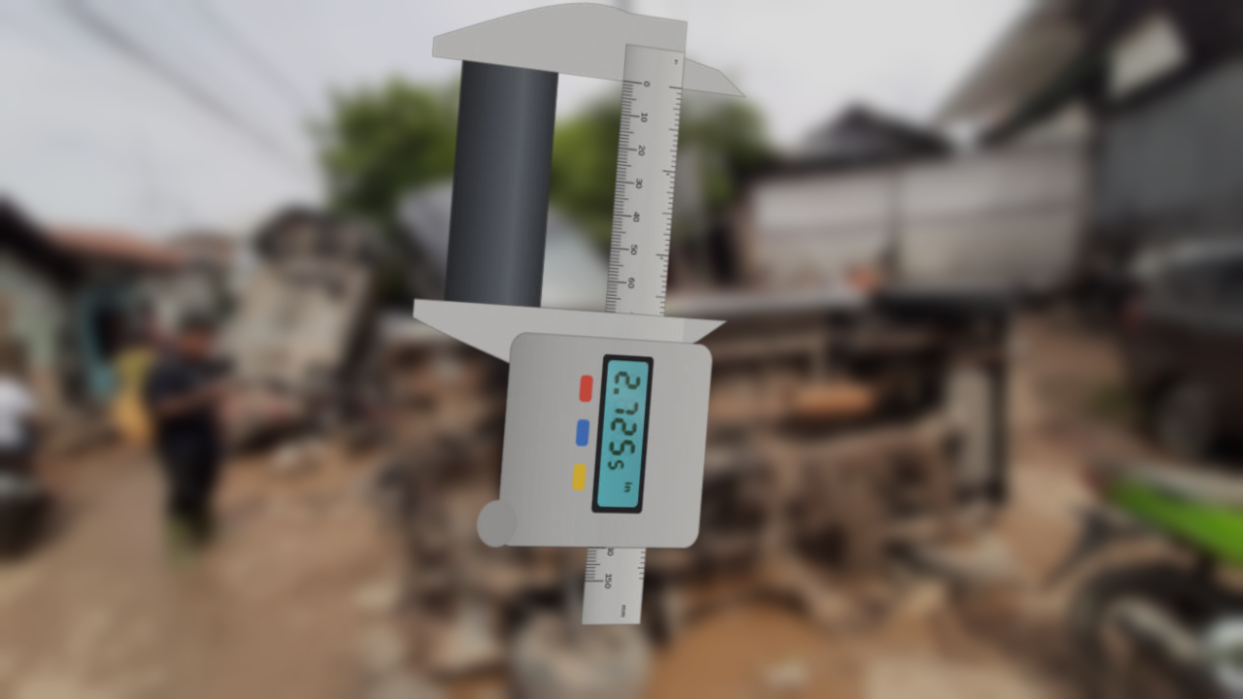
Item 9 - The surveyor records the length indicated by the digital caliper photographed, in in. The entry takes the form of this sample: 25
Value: 2.7255
